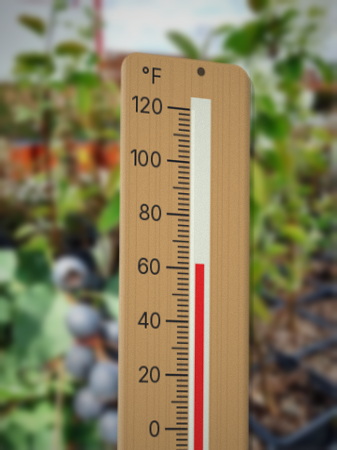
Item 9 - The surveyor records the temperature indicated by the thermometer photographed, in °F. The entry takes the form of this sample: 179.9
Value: 62
